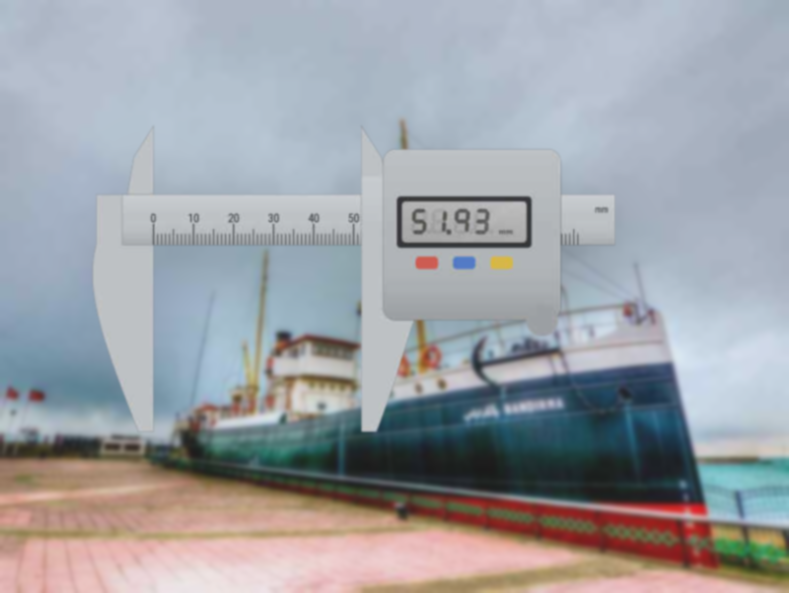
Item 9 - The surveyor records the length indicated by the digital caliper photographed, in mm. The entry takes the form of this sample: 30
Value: 51.93
